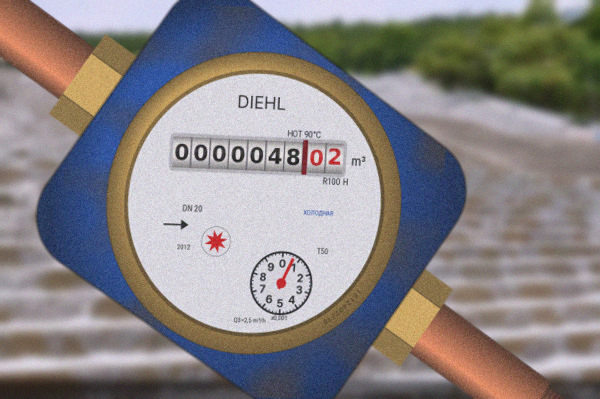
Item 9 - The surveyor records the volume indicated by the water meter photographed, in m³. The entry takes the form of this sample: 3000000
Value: 48.020
